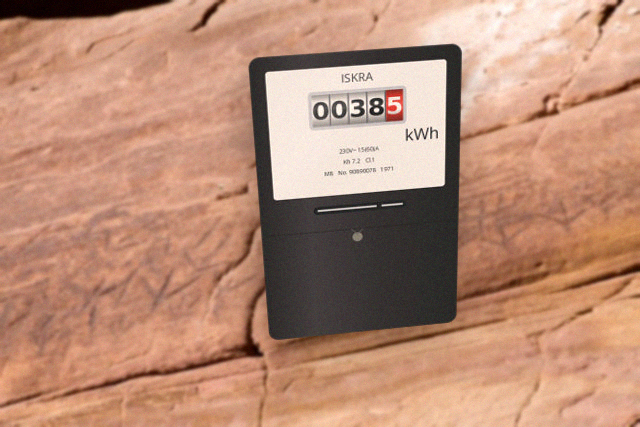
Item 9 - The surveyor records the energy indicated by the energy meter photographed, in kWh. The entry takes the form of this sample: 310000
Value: 38.5
